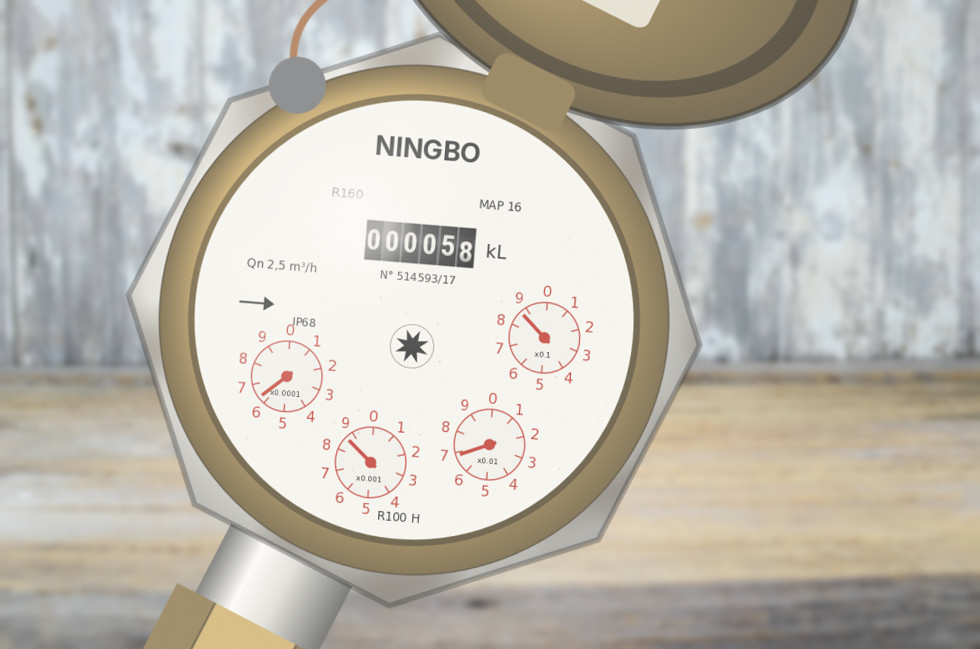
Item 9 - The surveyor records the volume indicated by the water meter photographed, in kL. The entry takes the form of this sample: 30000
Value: 57.8686
